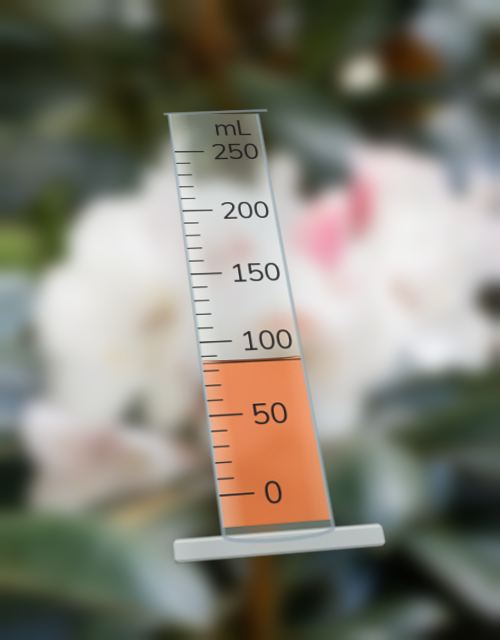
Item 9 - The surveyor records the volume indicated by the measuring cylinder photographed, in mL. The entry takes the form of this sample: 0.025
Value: 85
